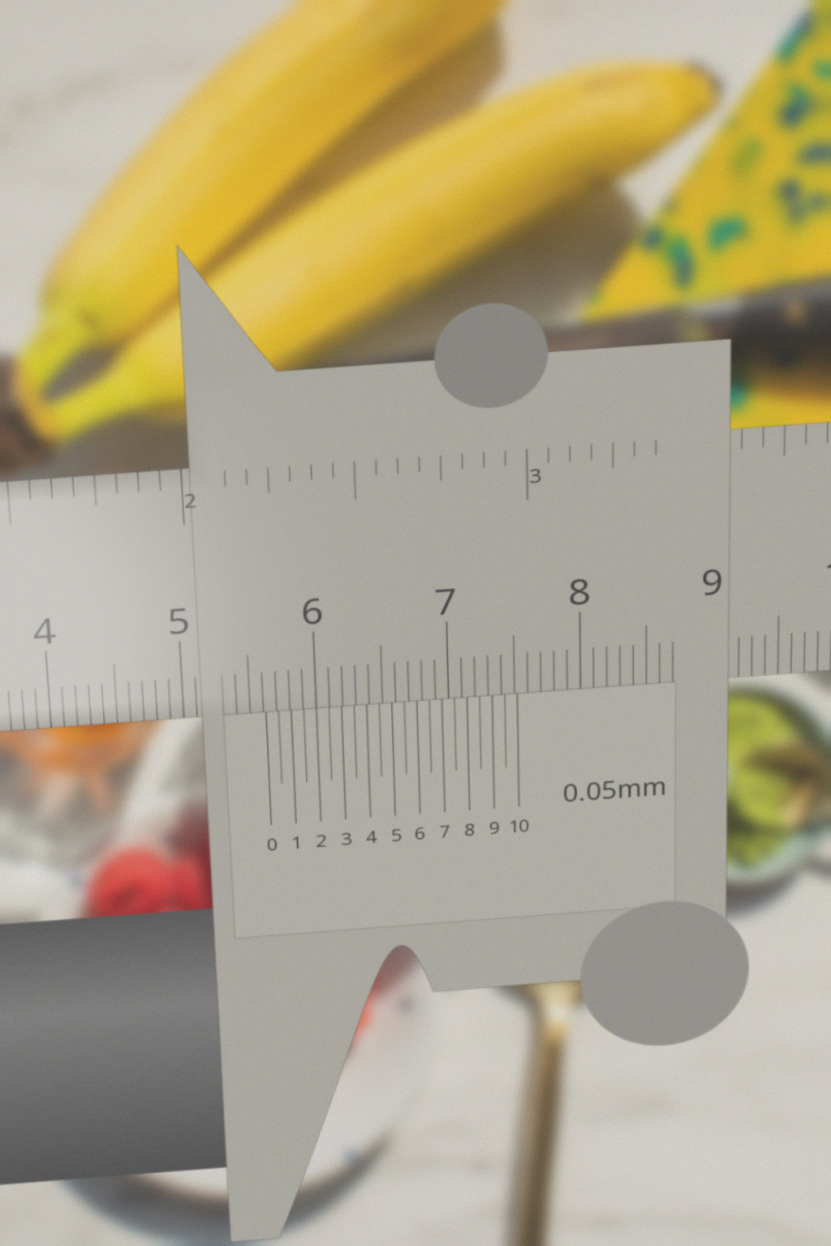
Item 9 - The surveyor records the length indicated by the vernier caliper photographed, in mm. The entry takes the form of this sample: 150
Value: 56.2
